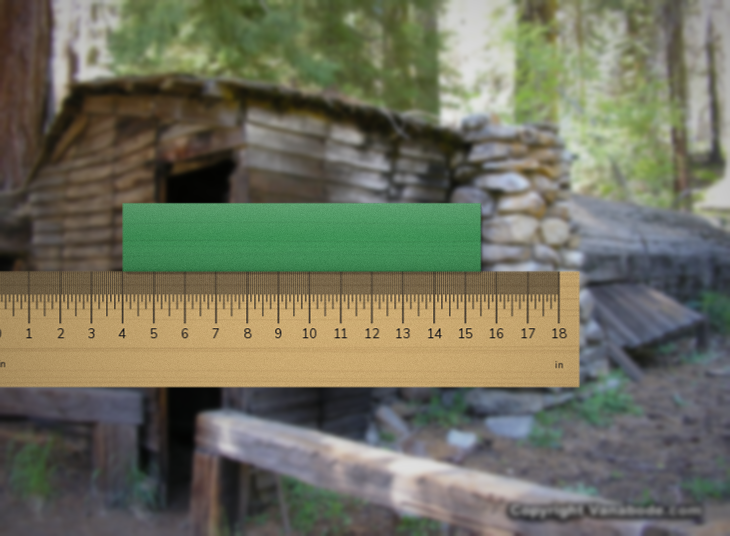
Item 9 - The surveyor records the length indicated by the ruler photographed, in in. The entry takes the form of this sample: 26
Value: 11.5
